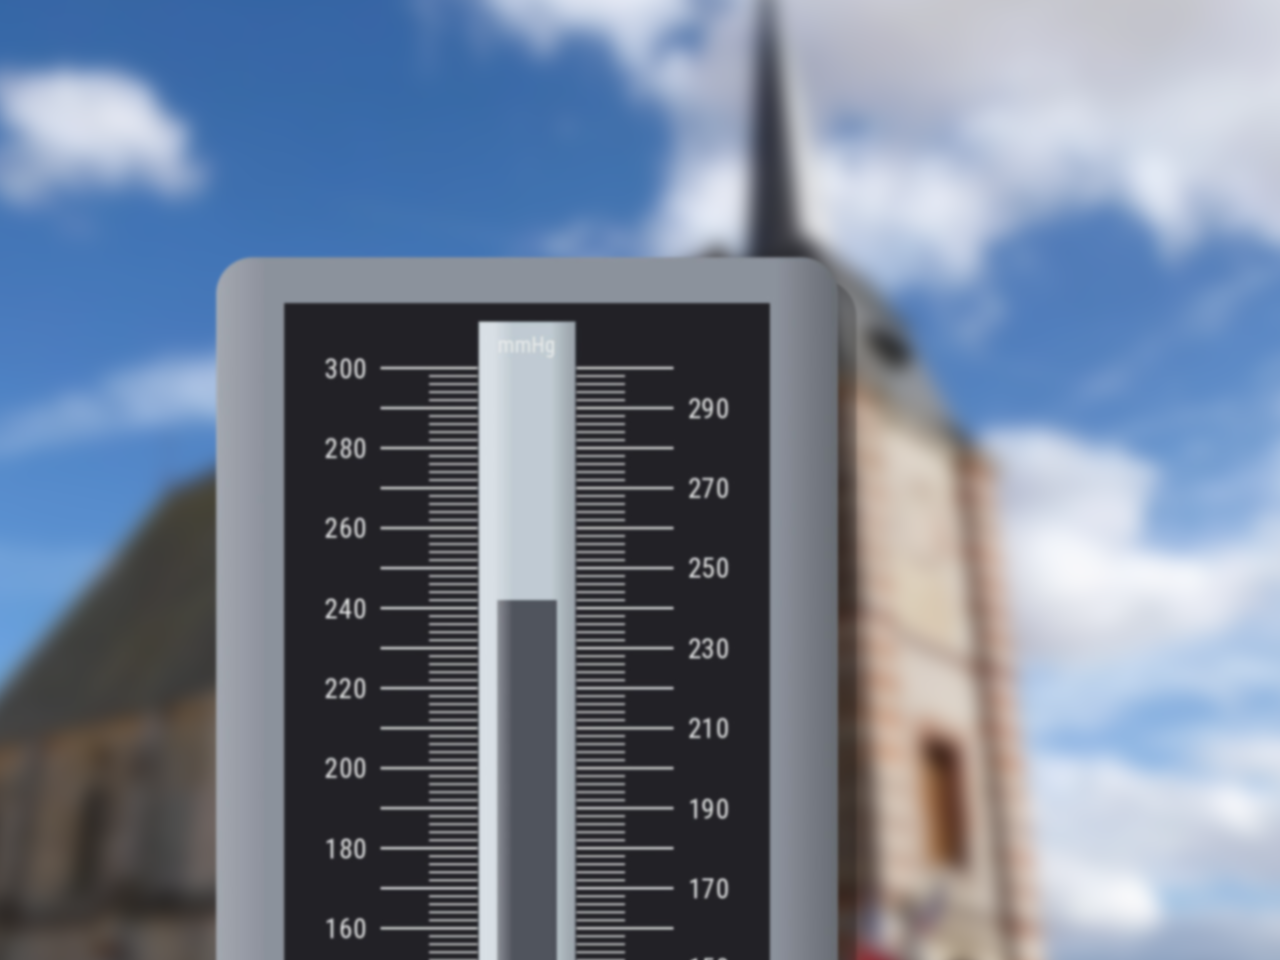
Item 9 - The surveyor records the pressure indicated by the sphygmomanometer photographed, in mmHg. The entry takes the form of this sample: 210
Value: 242
